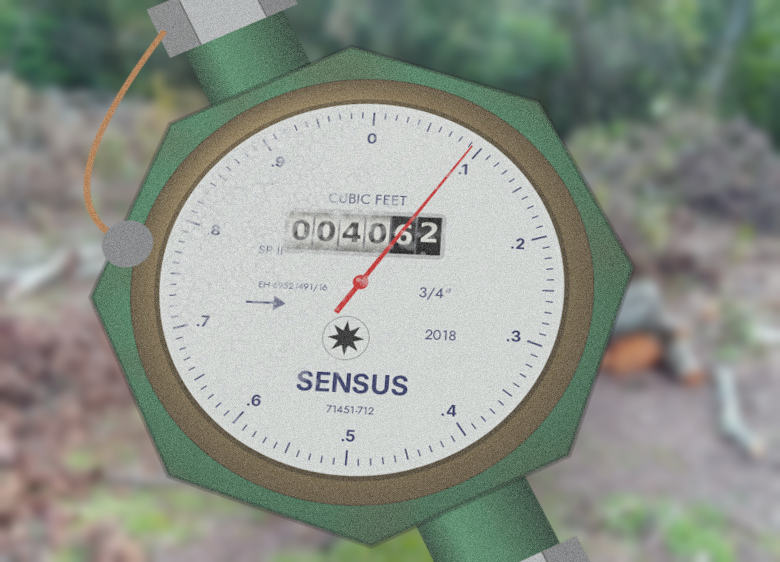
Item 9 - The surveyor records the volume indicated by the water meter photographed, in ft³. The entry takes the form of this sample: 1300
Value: 4062.09
